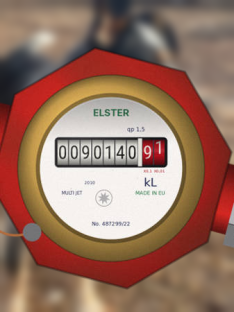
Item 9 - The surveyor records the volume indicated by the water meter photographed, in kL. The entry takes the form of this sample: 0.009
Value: 90140.91
